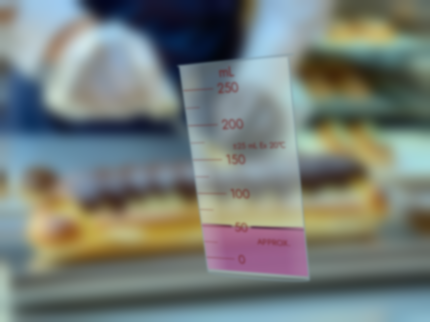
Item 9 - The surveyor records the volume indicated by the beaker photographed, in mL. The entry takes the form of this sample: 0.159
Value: 50
